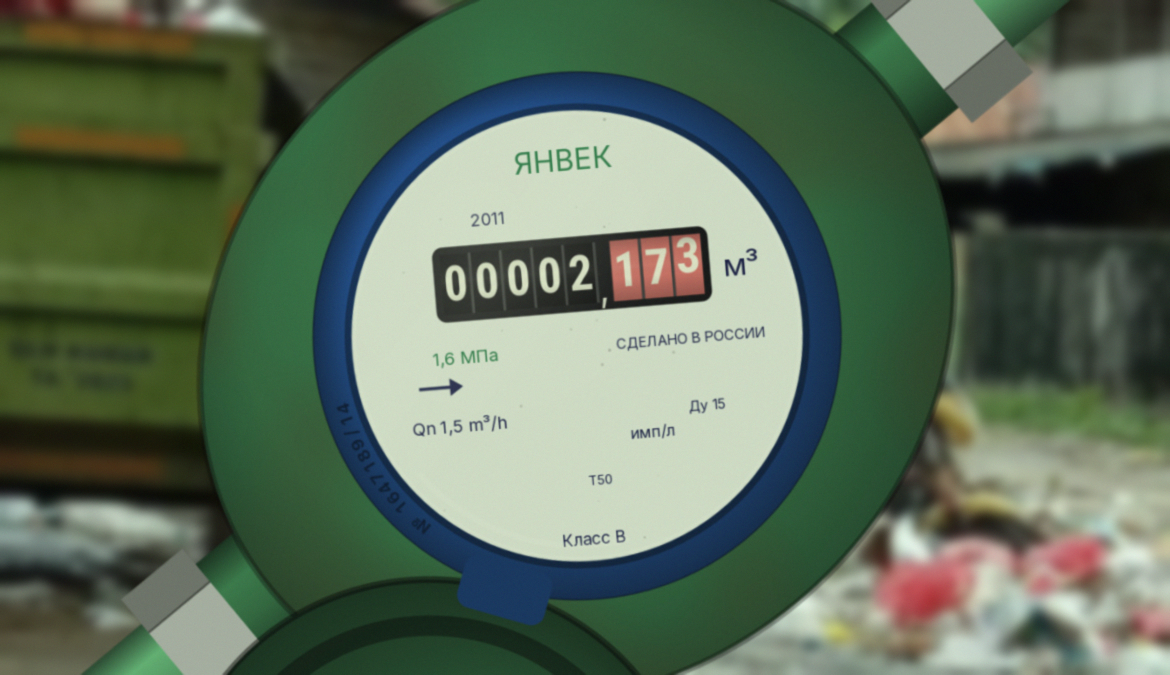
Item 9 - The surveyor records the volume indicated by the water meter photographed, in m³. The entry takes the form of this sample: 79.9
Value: 2.173
